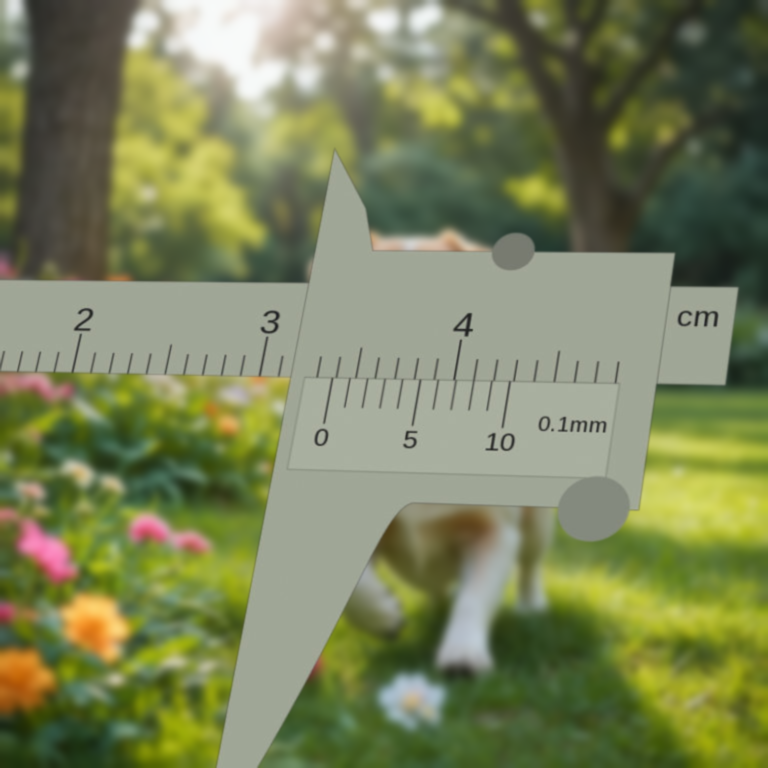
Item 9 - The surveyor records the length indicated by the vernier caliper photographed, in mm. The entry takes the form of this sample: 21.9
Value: 33.8
